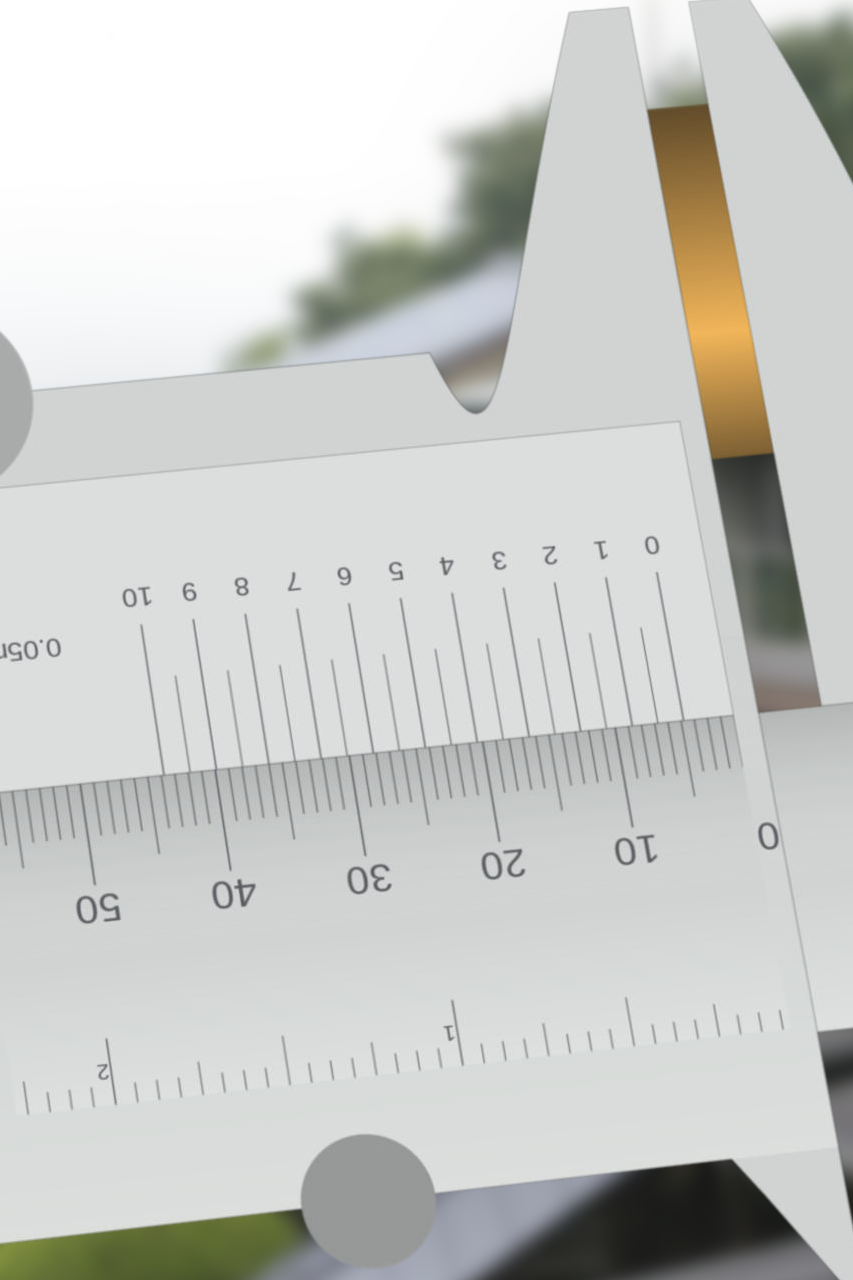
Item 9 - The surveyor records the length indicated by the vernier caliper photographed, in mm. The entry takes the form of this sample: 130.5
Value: 4.8
